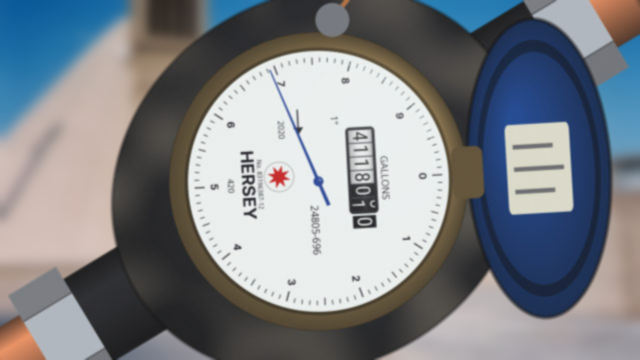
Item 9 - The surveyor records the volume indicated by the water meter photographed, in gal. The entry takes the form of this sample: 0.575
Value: 4118006.9
